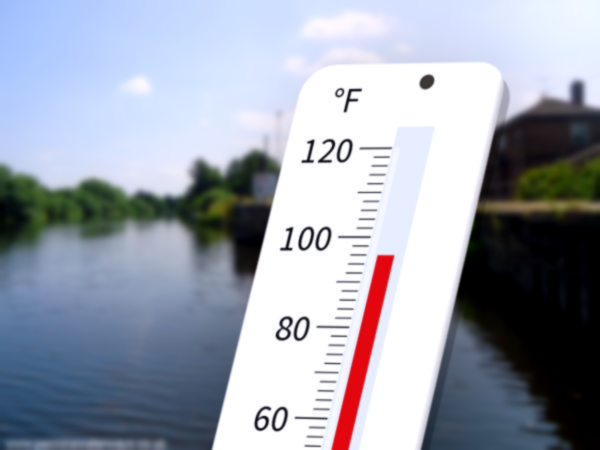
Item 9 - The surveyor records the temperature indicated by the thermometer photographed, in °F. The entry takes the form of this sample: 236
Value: 96
